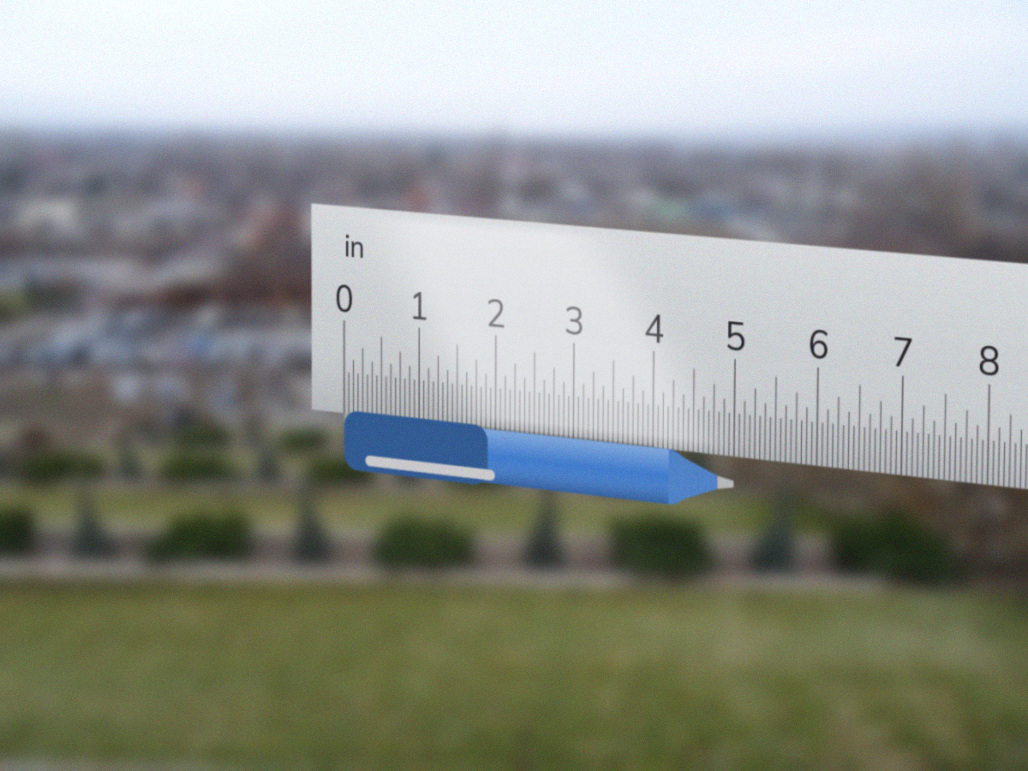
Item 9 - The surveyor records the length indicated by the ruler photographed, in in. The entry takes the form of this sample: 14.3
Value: 5
